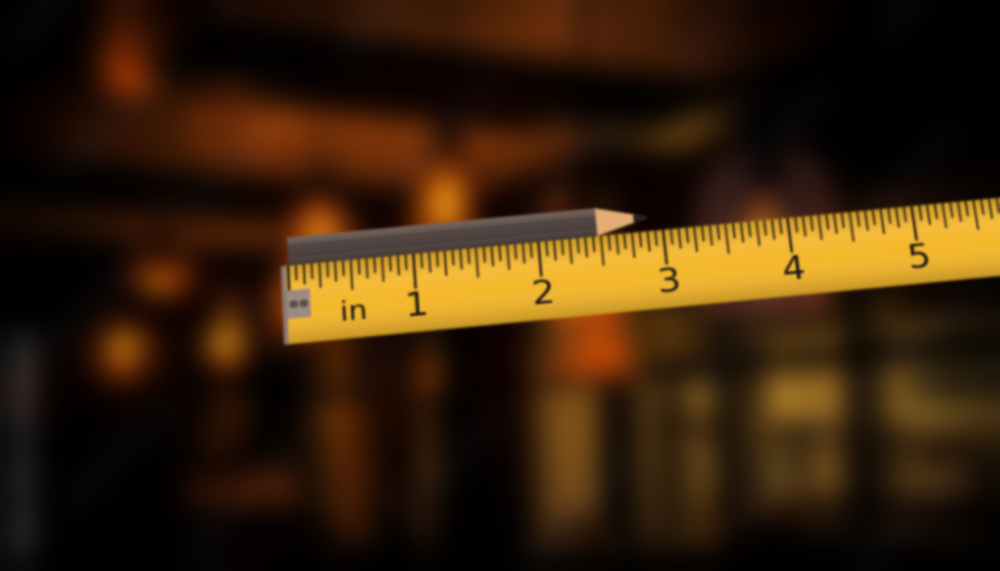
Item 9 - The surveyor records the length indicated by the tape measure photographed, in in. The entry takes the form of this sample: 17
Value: 2.875
